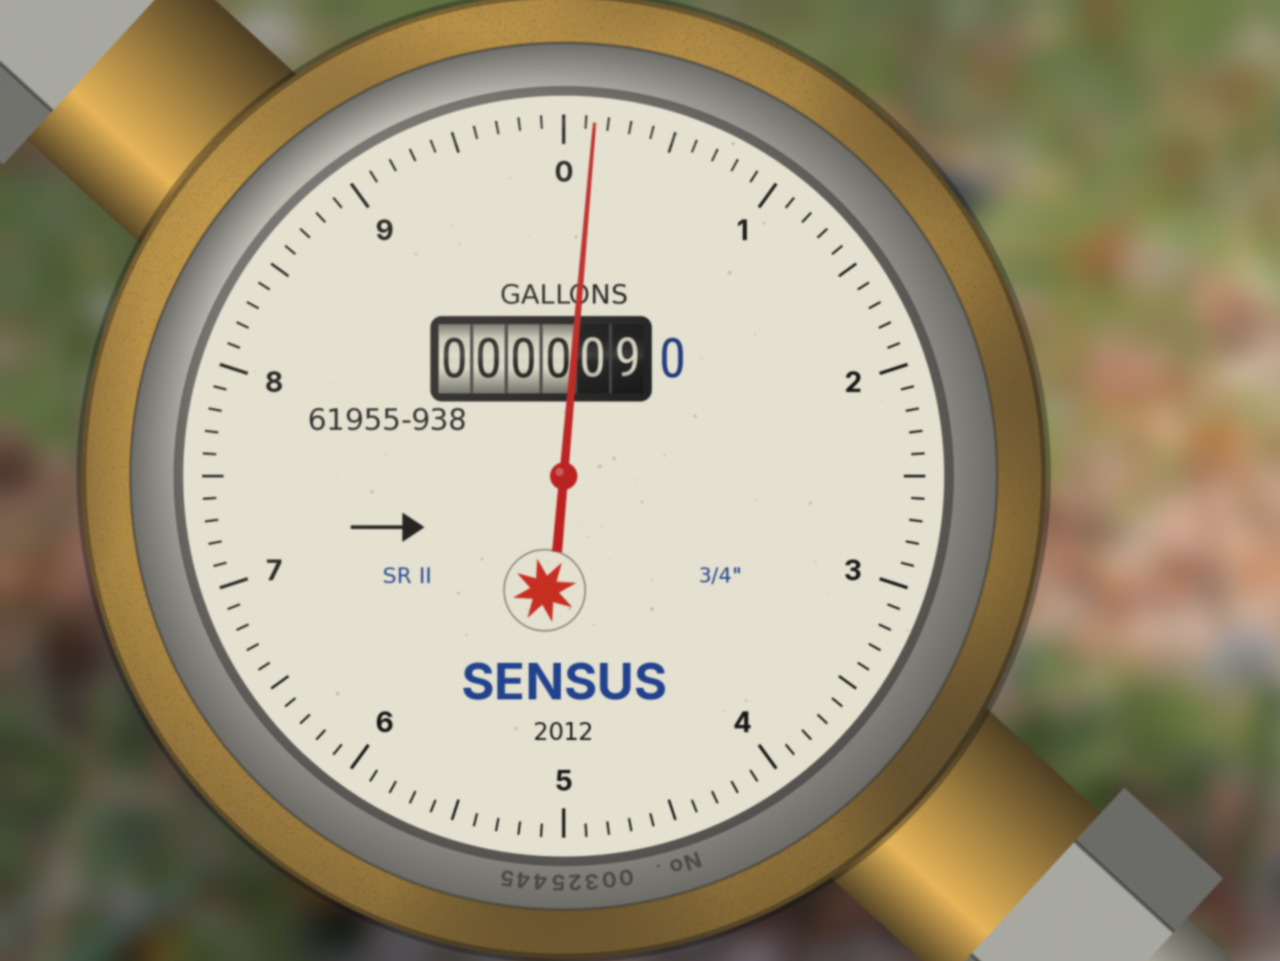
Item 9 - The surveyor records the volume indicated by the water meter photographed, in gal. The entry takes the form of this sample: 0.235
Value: 90.1
